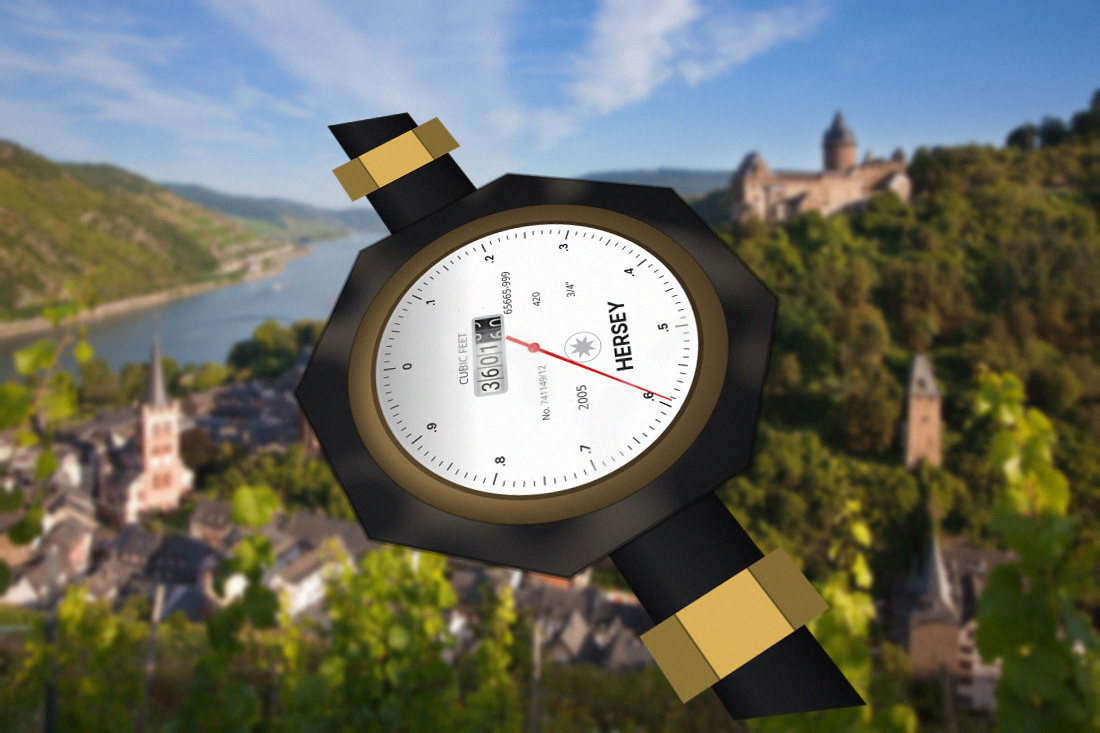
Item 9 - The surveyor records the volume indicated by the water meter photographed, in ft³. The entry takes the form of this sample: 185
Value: 360159.59
